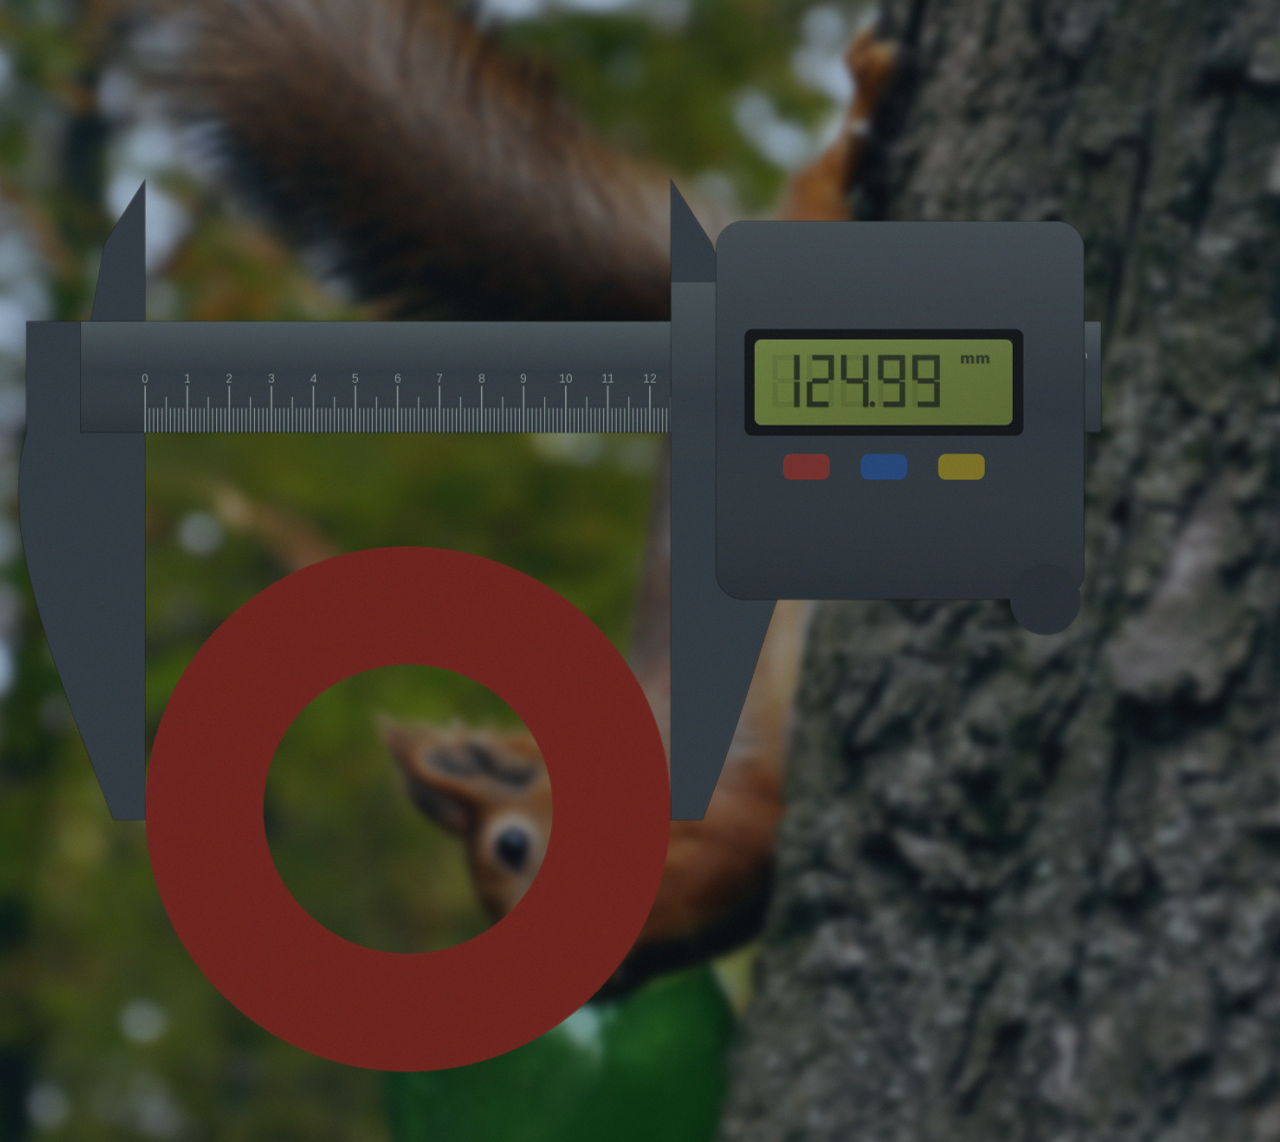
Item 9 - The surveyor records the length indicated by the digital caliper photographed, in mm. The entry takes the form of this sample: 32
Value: 124.99
